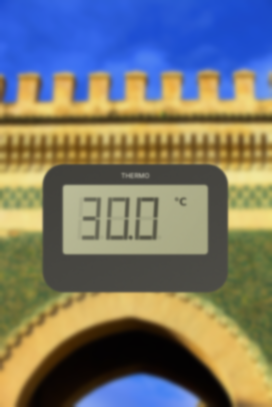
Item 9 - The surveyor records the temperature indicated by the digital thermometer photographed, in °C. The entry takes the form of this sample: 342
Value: 30.0
